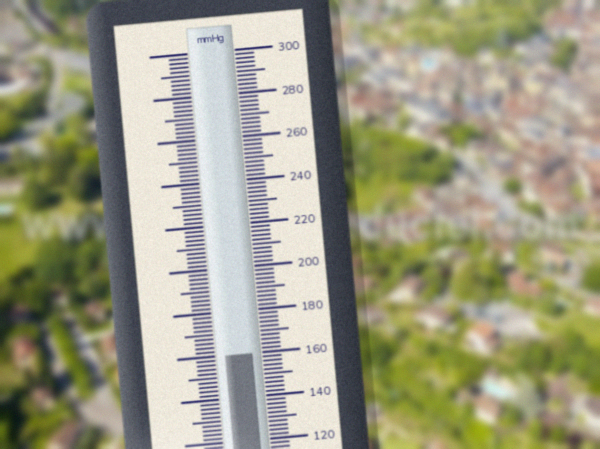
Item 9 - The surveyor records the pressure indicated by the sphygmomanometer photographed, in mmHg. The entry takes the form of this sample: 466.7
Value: 160
